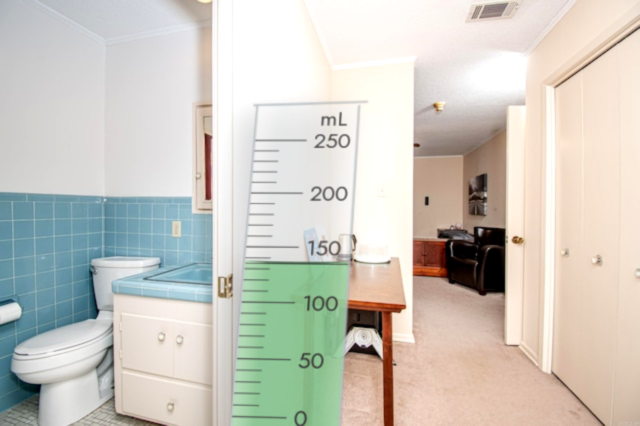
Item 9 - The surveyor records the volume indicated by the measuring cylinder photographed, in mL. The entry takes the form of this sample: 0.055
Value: 135
